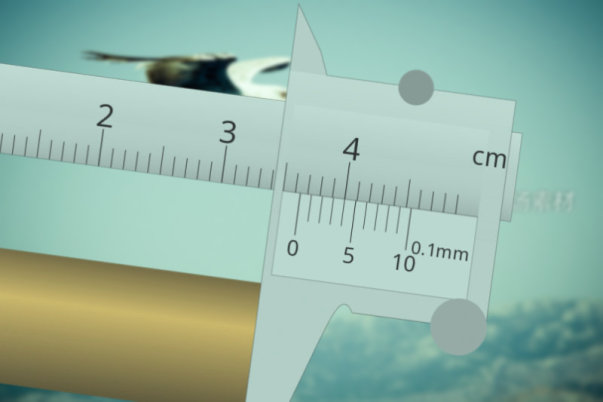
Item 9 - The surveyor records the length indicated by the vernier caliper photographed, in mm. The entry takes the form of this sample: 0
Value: 36.4
